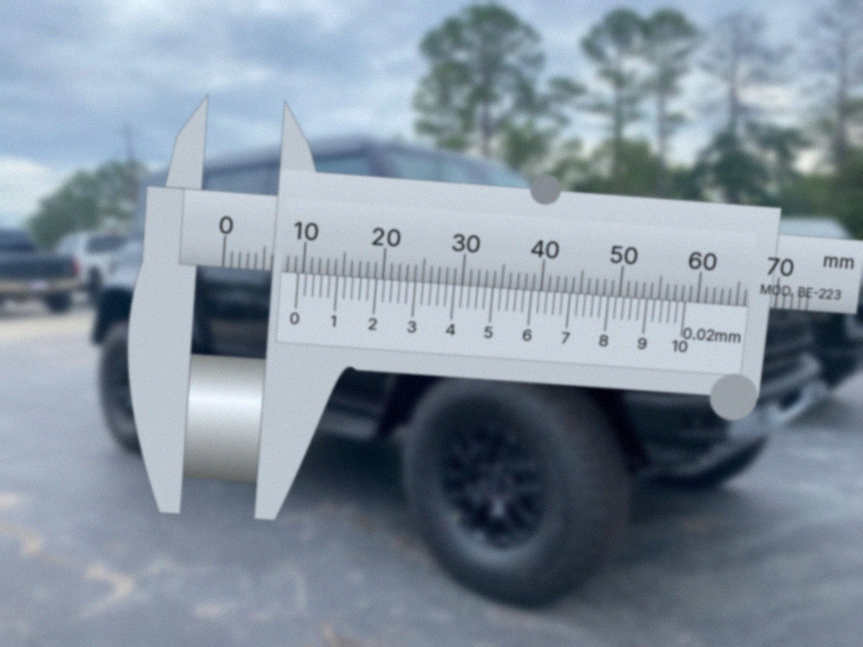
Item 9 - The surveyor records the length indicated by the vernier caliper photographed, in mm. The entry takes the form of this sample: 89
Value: 9.4
